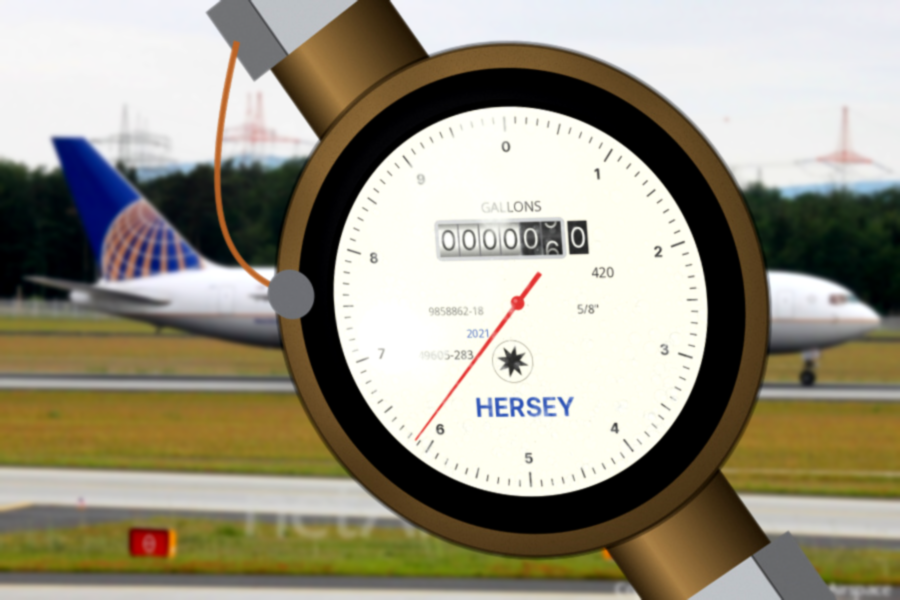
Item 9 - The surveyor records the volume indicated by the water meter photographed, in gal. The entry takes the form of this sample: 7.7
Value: 56.1
